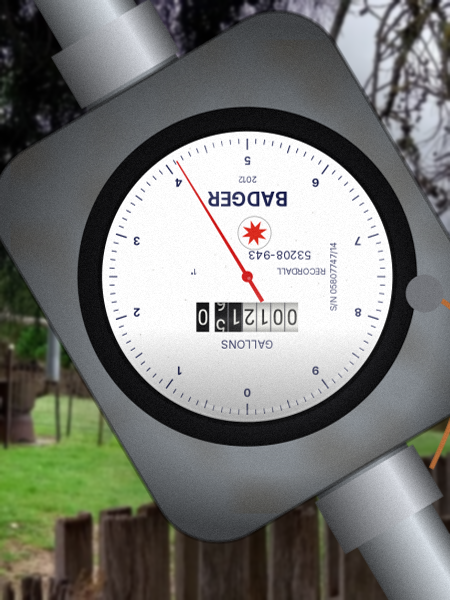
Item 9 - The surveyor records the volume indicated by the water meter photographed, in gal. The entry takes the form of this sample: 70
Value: 12154.1
